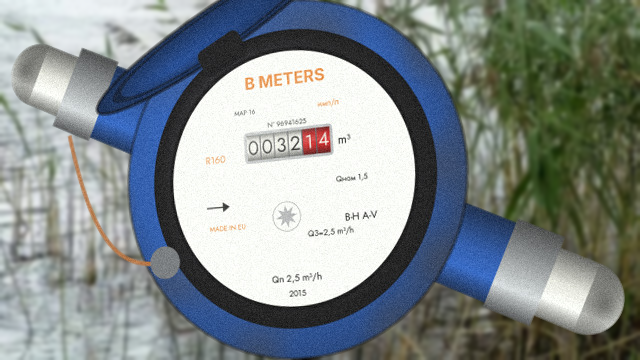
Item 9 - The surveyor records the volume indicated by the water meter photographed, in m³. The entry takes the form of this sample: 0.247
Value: 32.14
